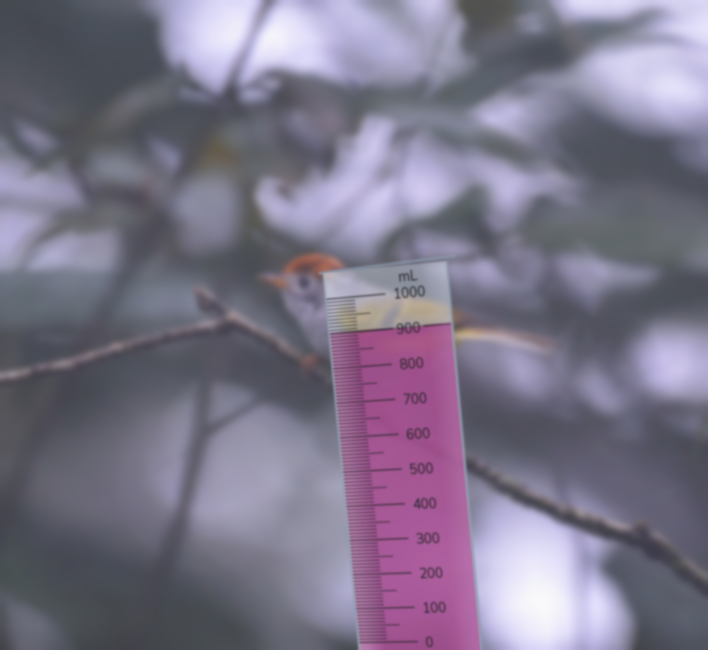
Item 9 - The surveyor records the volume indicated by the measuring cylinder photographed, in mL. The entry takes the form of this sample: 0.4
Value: 900
